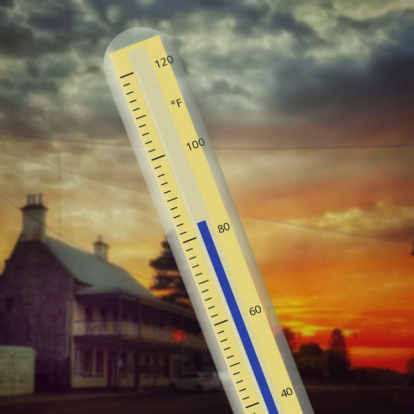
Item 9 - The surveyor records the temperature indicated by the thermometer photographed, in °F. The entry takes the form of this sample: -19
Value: 83
